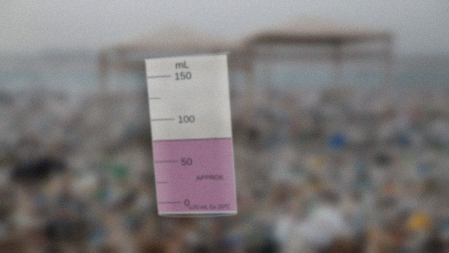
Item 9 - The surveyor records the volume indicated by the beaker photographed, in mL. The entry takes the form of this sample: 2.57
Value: 75
